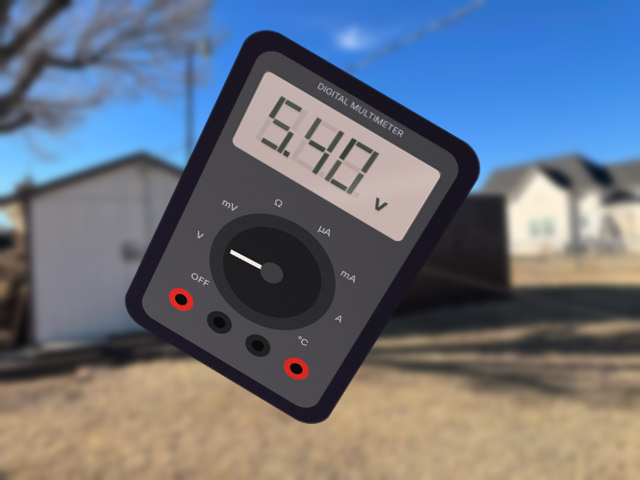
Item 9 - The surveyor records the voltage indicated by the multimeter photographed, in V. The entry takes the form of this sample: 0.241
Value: 5.40
